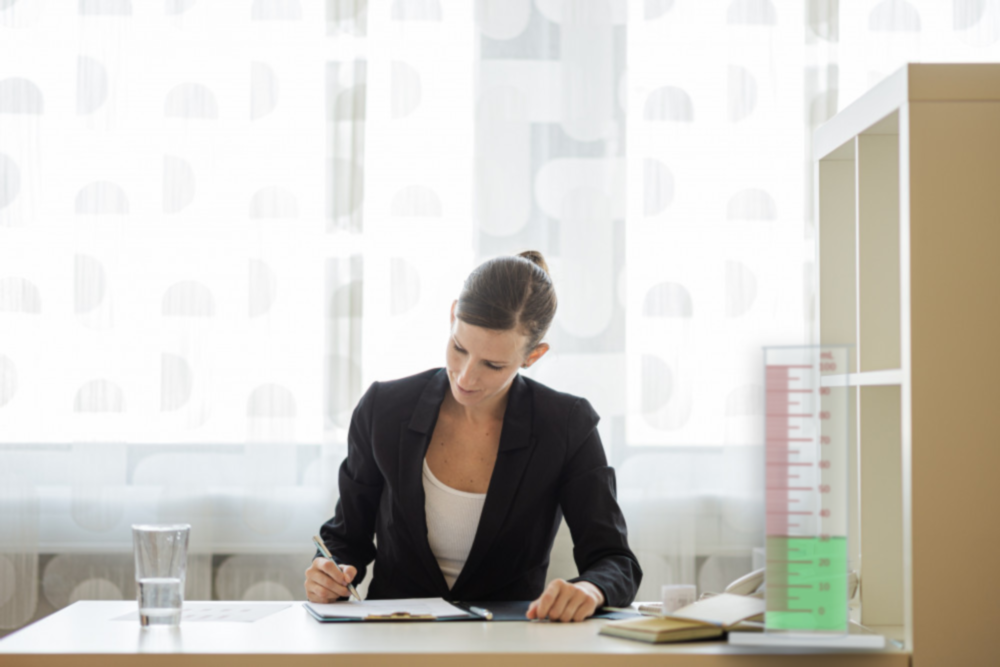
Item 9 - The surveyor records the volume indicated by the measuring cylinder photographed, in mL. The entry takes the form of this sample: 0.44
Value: 30
